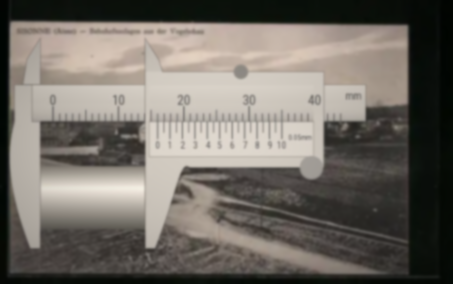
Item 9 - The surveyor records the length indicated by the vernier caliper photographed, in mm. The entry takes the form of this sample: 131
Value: 16.0
